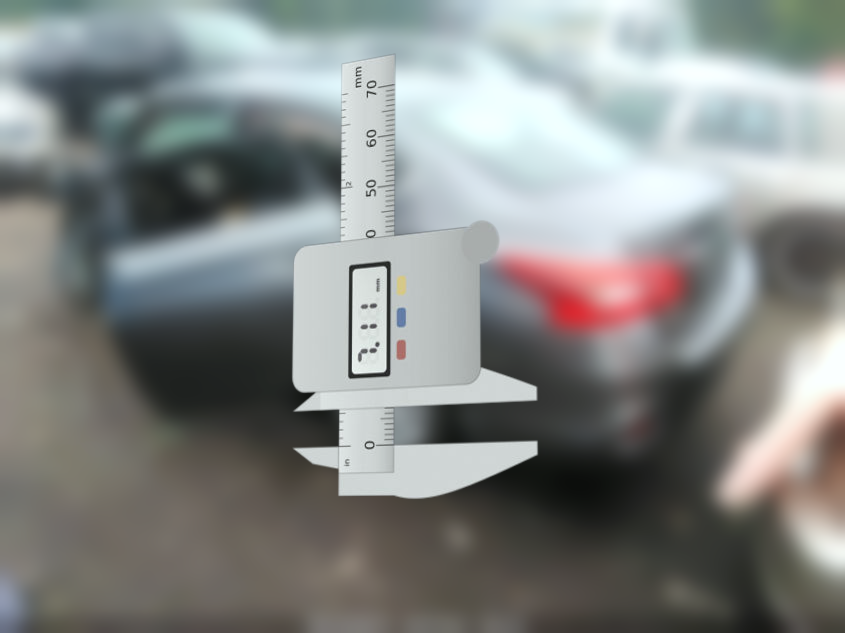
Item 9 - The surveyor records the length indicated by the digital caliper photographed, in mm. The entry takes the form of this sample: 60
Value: 7.11
